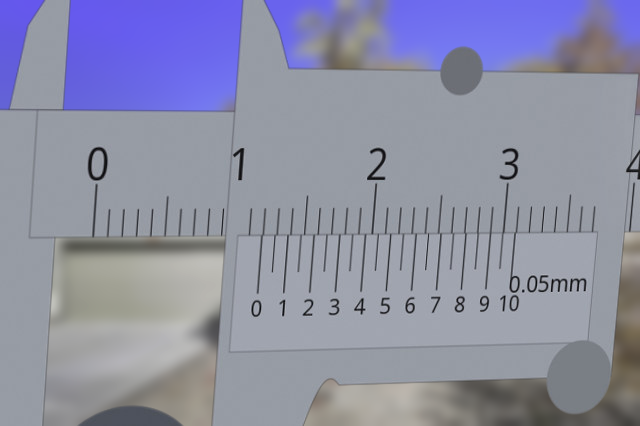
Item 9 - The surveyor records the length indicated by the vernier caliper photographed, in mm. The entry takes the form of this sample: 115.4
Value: 11.9
